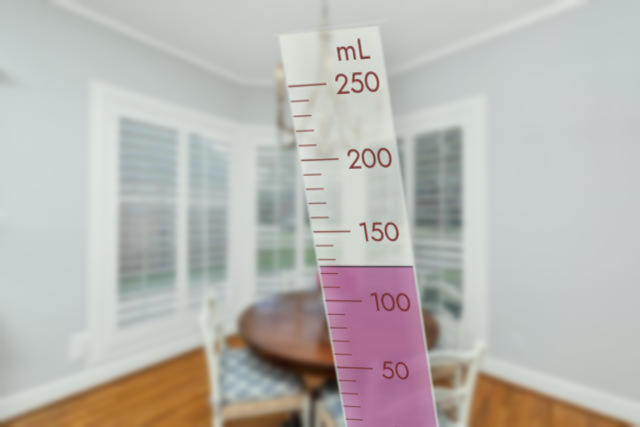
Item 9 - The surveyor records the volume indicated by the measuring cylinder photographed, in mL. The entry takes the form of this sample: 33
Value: 125
